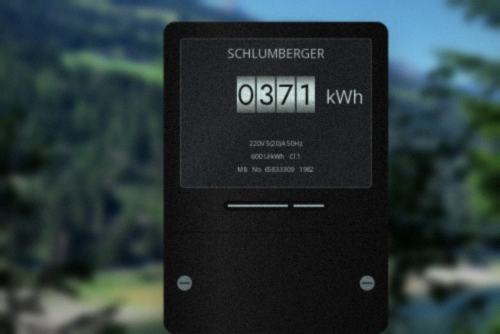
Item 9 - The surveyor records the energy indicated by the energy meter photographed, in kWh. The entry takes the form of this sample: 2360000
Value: 371
